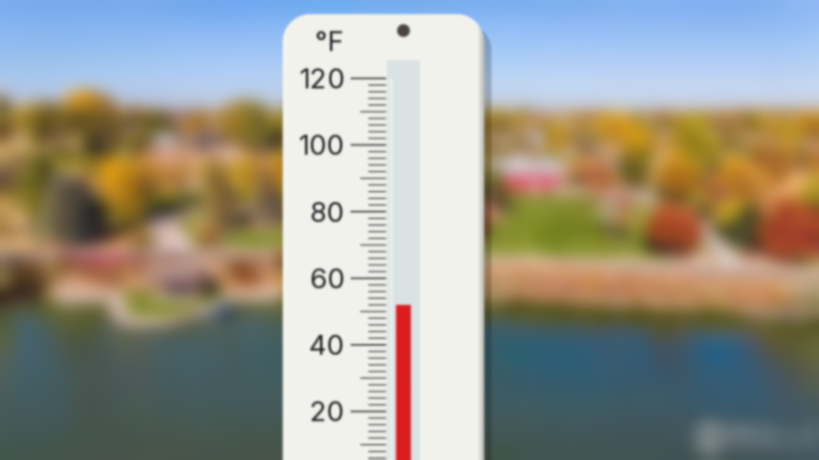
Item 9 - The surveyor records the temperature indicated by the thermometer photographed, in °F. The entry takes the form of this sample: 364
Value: 52
